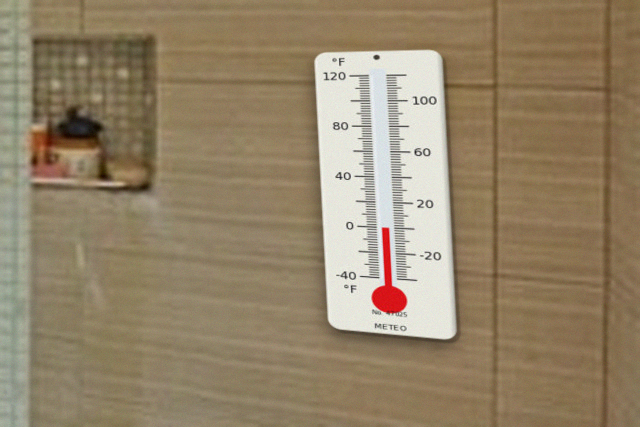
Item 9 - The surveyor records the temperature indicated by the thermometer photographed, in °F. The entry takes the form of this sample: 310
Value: 0
